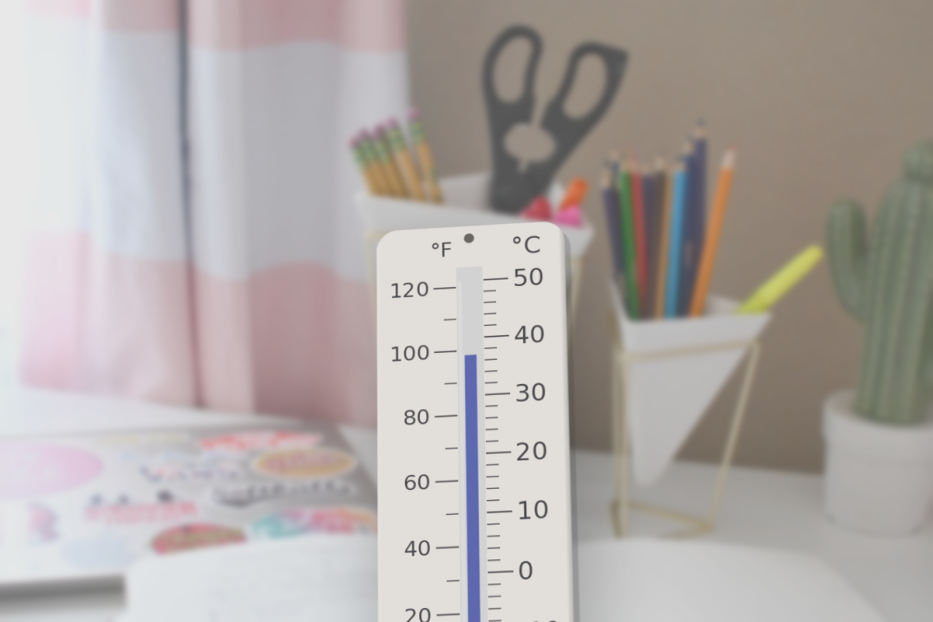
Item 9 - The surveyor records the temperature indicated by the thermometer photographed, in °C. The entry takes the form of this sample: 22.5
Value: 37
